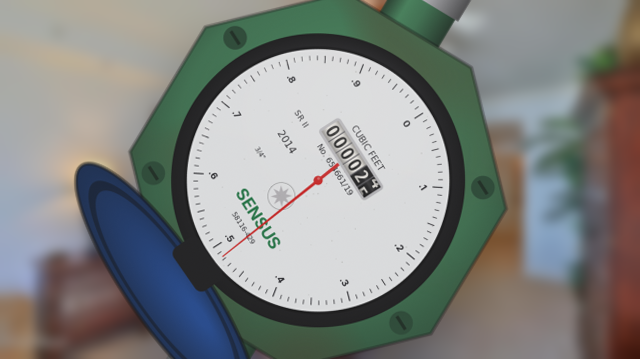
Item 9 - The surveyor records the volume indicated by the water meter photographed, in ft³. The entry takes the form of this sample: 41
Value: 24.48
